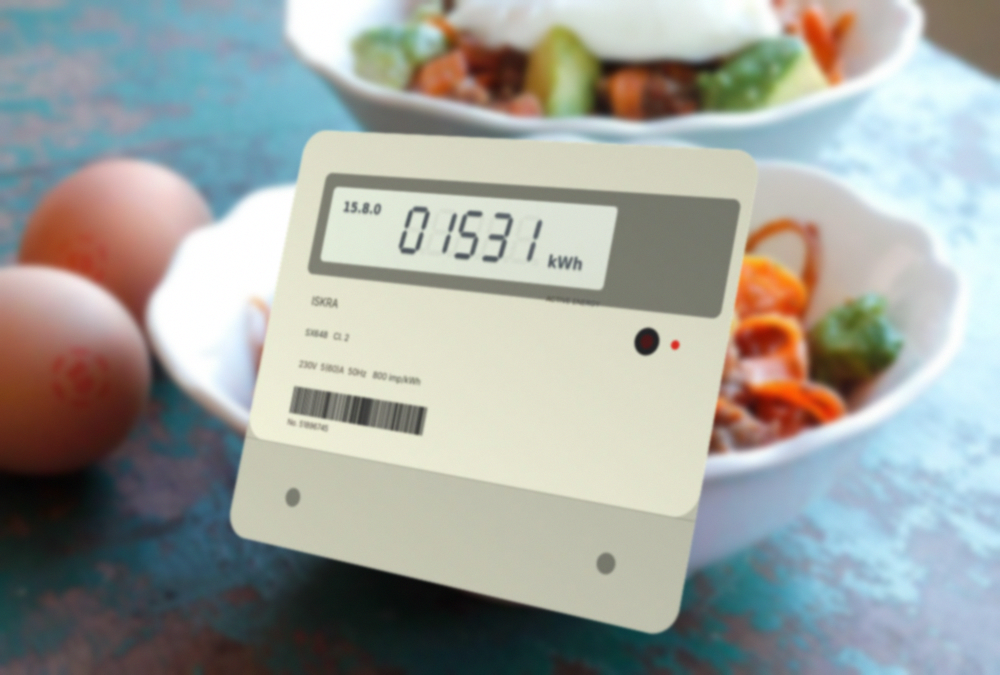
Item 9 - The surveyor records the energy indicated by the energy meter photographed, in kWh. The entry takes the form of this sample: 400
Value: 1531
